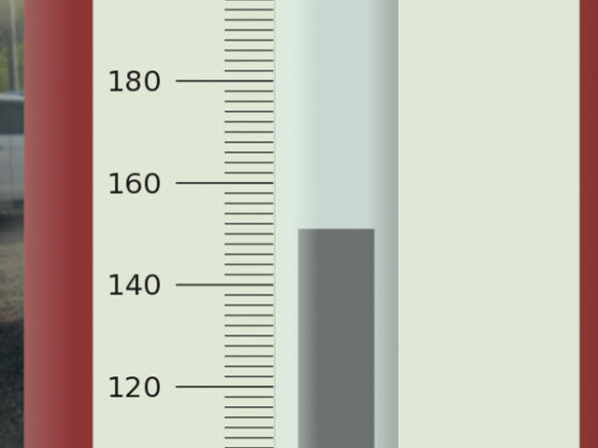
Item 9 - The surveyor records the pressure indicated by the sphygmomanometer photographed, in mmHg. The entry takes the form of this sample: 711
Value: 151
